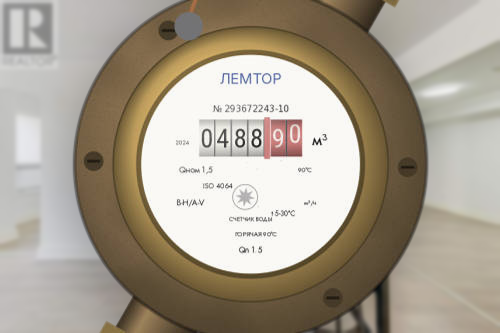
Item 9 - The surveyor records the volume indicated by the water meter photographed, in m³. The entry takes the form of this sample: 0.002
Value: 488.90
